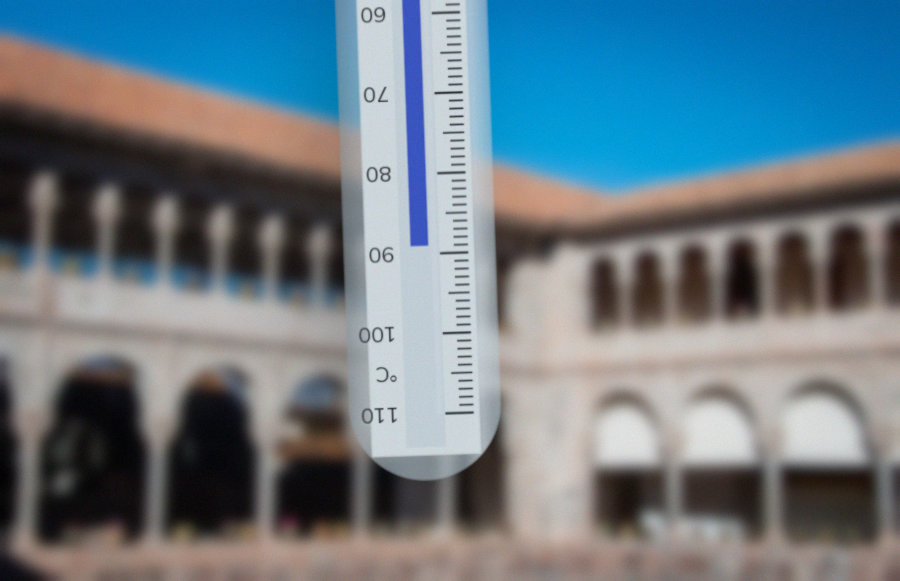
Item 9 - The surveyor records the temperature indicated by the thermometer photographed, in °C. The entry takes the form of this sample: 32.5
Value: 89
